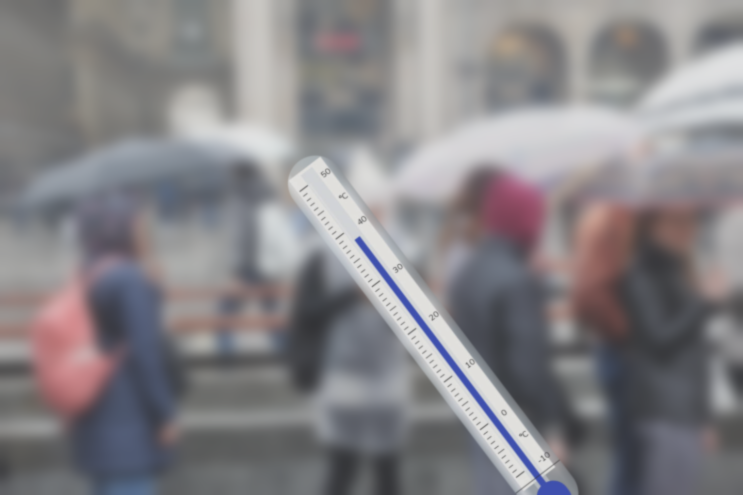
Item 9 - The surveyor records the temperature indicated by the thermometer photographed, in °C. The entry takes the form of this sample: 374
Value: 38
